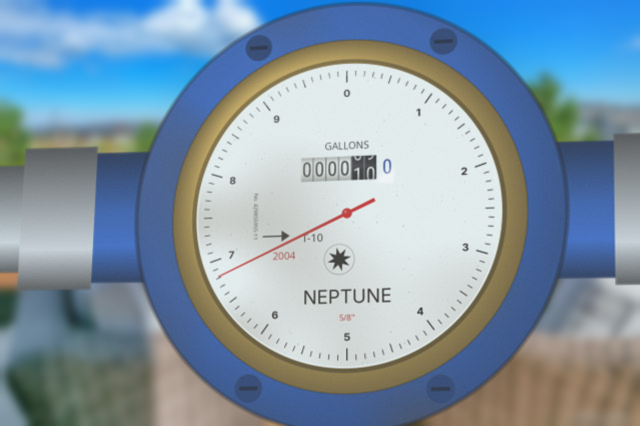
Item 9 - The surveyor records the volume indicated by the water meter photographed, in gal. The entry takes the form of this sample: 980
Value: 96.8
